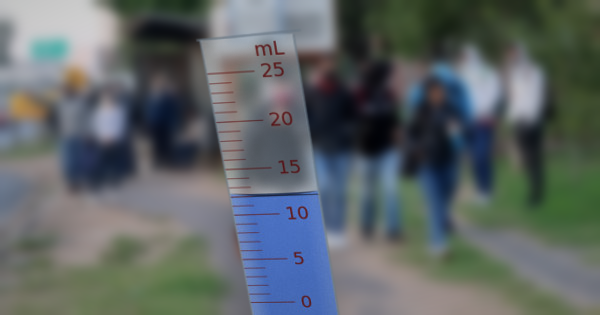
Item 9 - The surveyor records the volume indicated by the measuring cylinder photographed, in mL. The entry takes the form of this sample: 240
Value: 12
